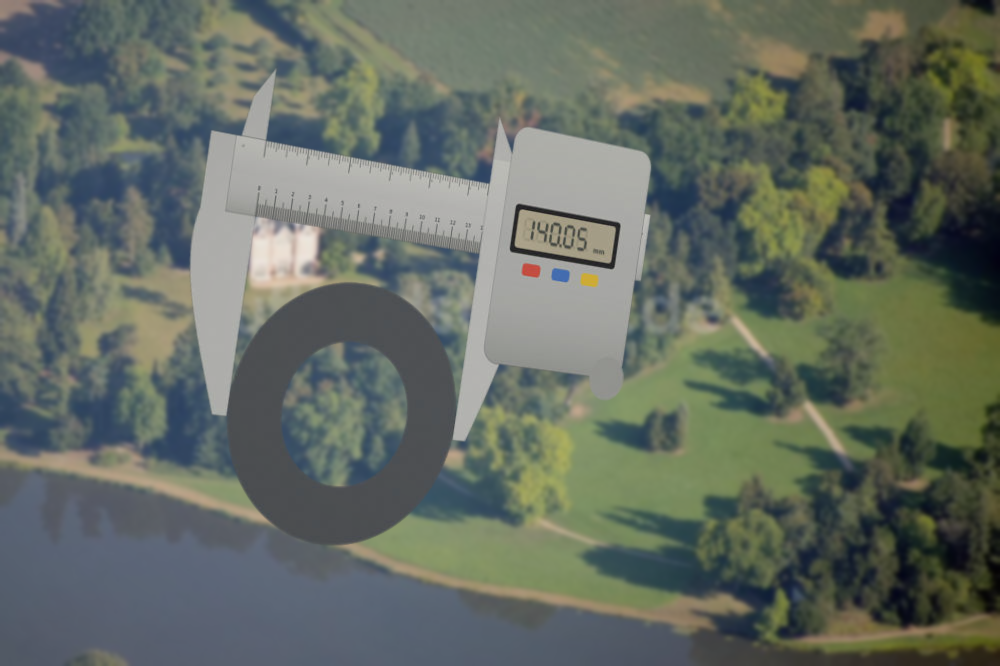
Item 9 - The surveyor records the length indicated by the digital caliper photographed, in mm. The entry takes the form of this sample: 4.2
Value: 140.05
